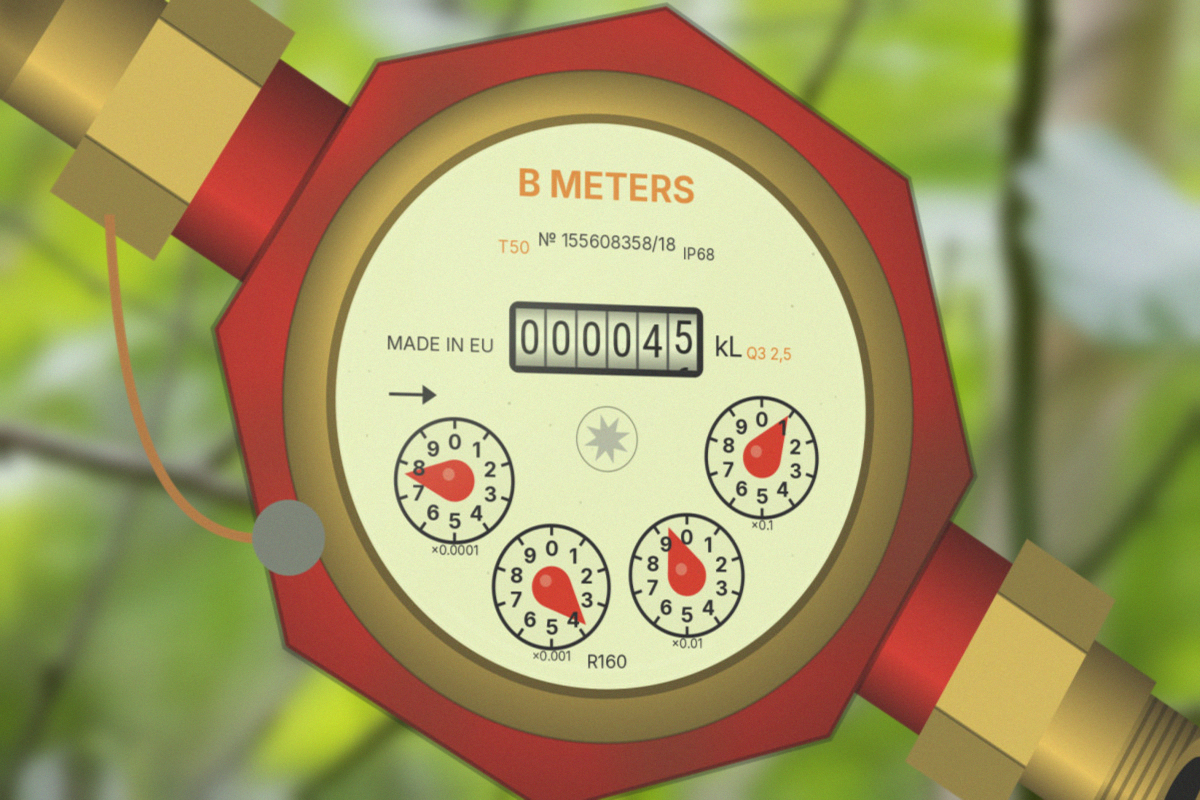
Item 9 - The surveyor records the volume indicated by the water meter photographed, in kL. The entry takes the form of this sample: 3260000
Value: 45.0937
